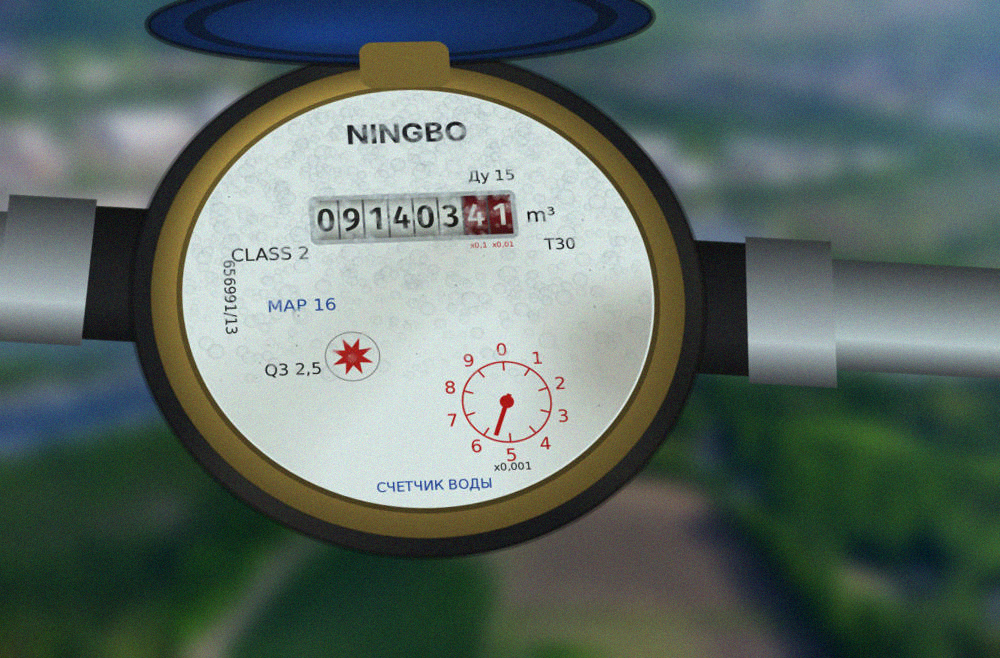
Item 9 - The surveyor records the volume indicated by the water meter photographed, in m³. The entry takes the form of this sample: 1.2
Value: 91403.415
